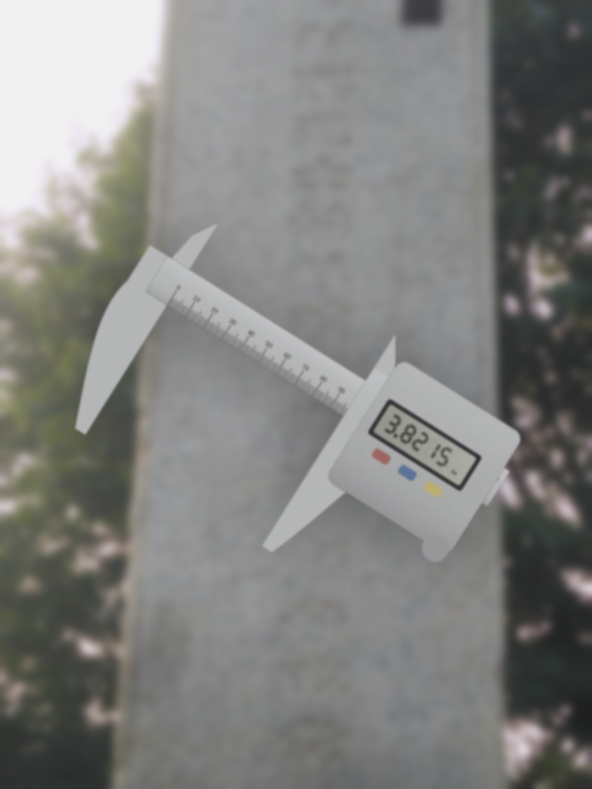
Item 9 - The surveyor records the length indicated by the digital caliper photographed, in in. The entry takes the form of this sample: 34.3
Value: 3.8215
